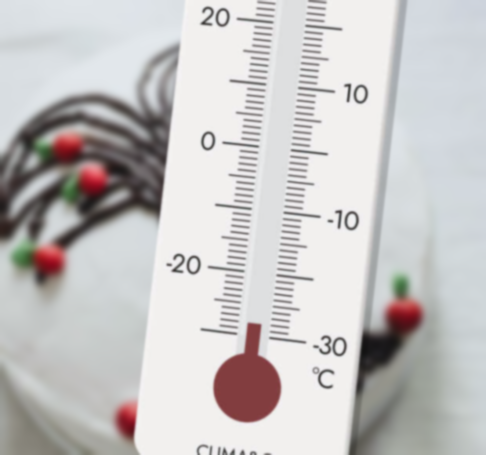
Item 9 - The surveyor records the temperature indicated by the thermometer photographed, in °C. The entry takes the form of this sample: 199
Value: -28
